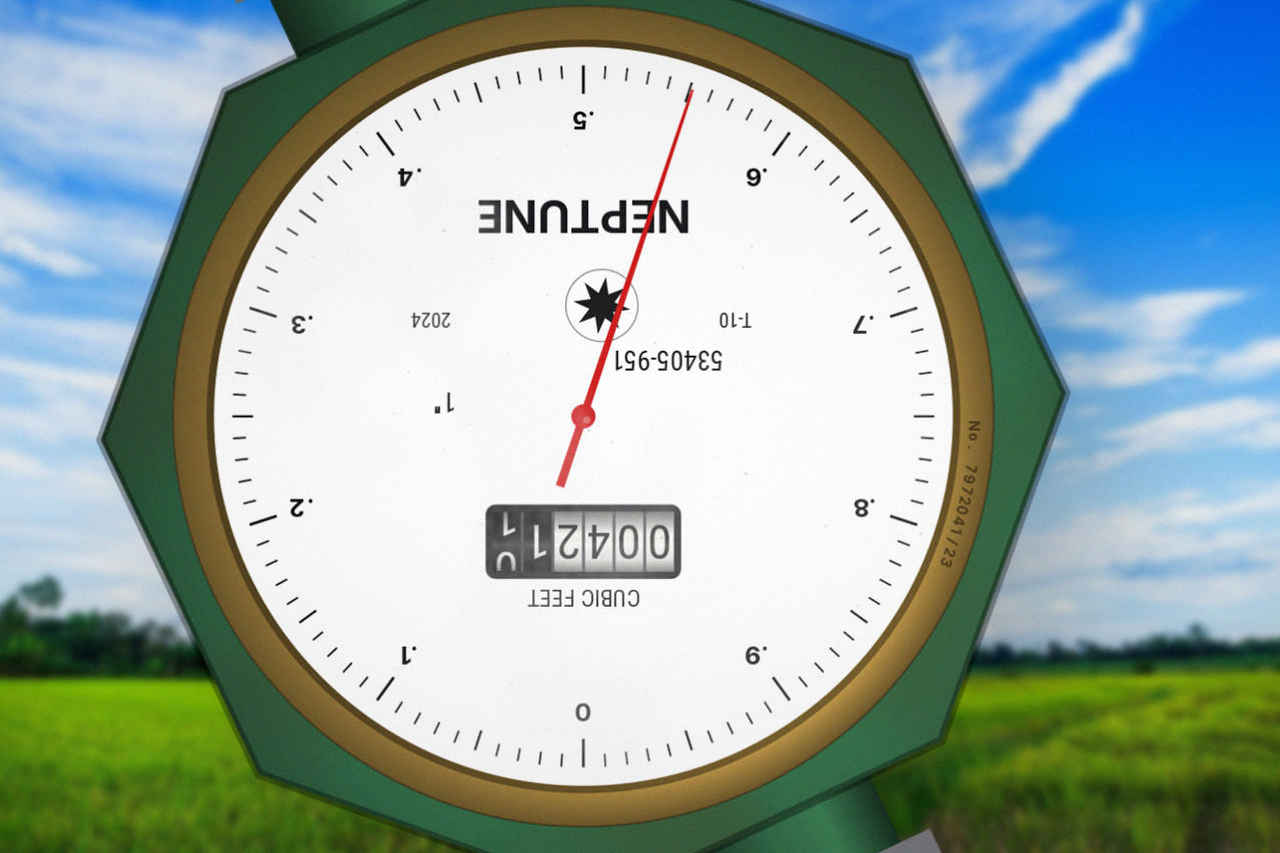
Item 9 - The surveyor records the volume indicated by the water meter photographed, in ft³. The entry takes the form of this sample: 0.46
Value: 4210.55
